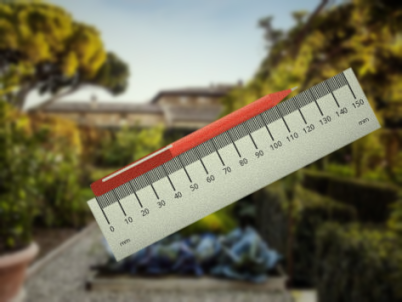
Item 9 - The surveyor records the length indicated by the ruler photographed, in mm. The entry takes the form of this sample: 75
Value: 125
